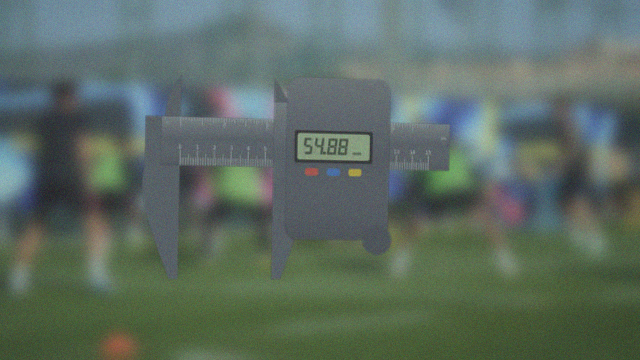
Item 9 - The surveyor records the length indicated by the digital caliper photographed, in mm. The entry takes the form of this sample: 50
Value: 54.88
